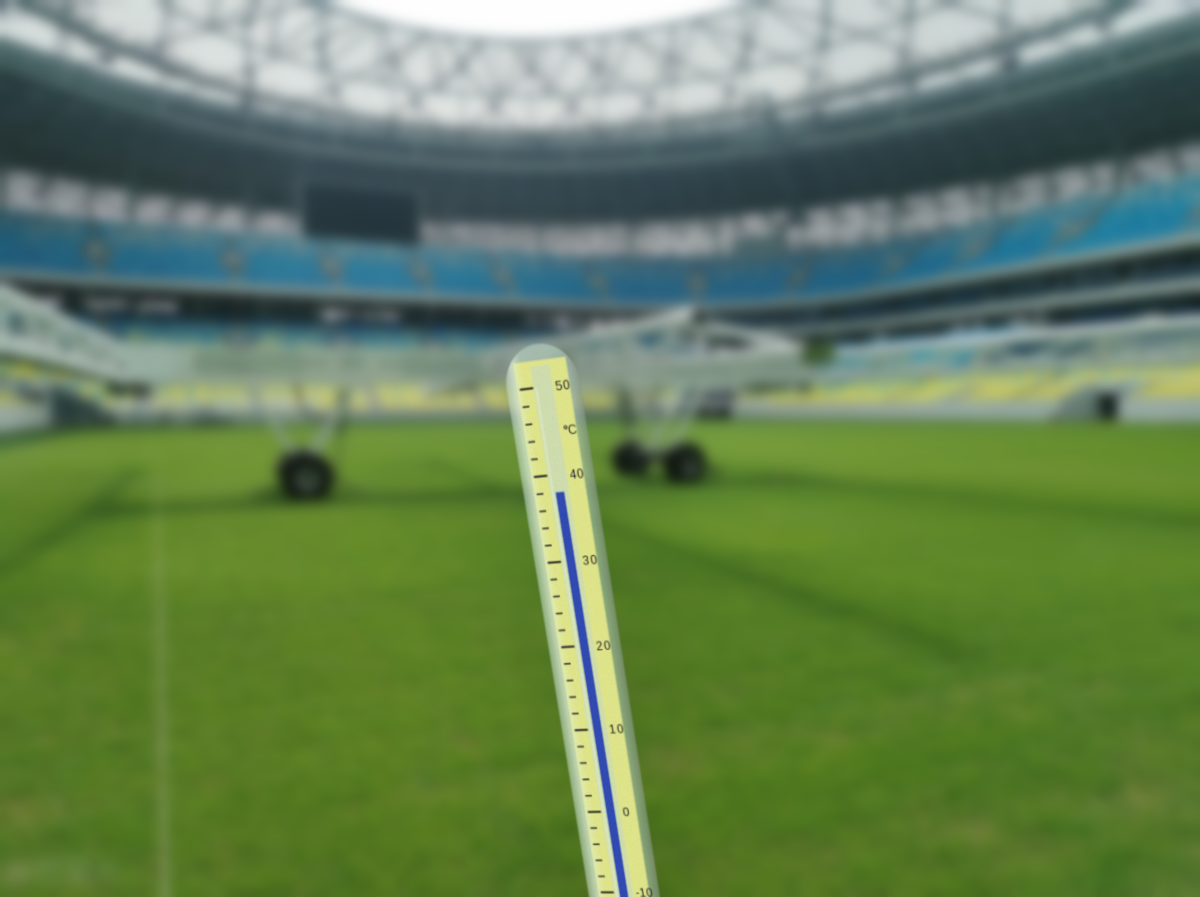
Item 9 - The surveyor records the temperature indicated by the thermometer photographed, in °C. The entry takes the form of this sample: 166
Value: 38
